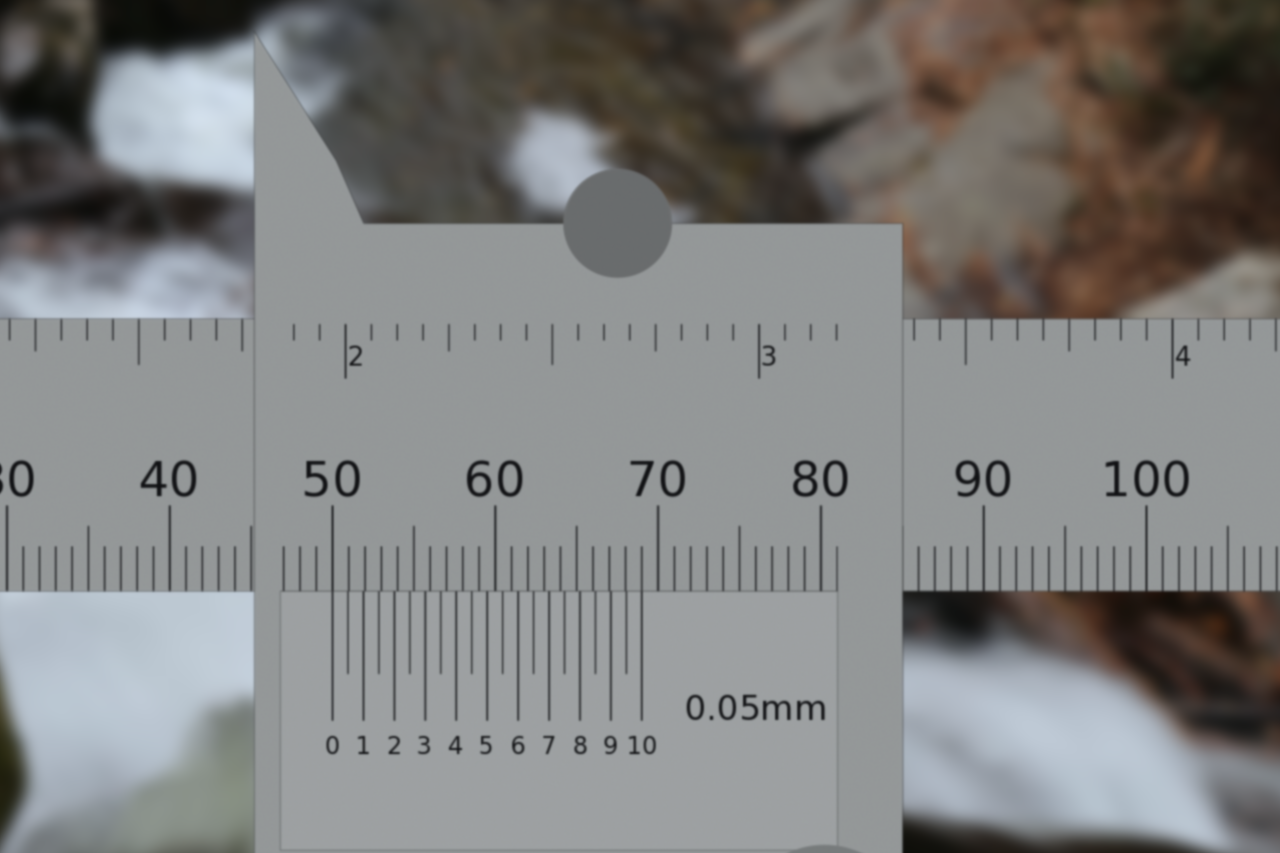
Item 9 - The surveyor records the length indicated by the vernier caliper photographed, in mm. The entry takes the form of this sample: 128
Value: 50.0
